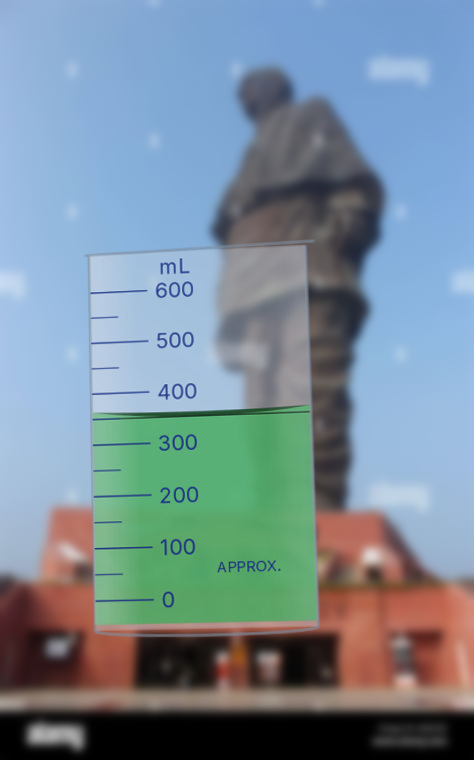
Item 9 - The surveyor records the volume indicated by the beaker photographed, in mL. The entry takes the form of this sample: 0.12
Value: 350
